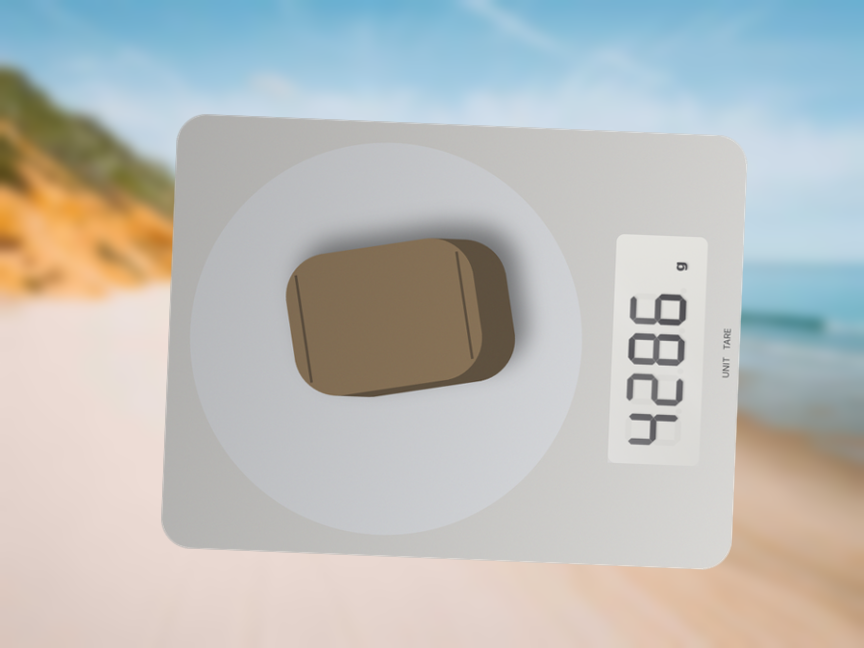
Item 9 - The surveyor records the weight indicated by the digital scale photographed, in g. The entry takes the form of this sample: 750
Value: 4286
